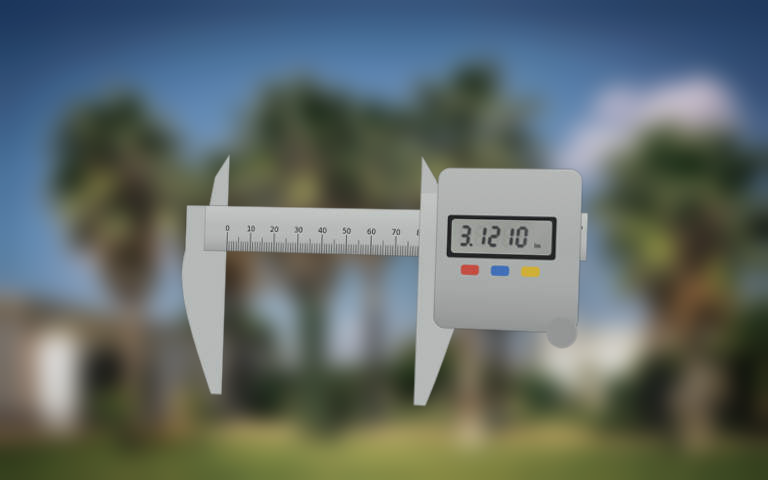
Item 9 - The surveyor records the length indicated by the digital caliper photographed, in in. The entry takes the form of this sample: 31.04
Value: 3.1210
